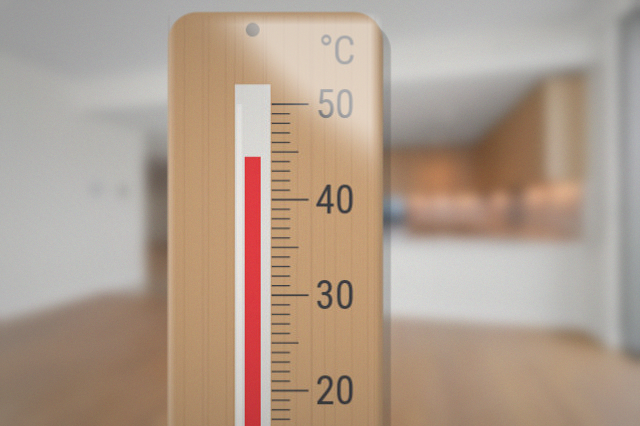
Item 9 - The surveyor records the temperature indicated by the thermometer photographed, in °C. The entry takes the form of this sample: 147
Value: 44.5
